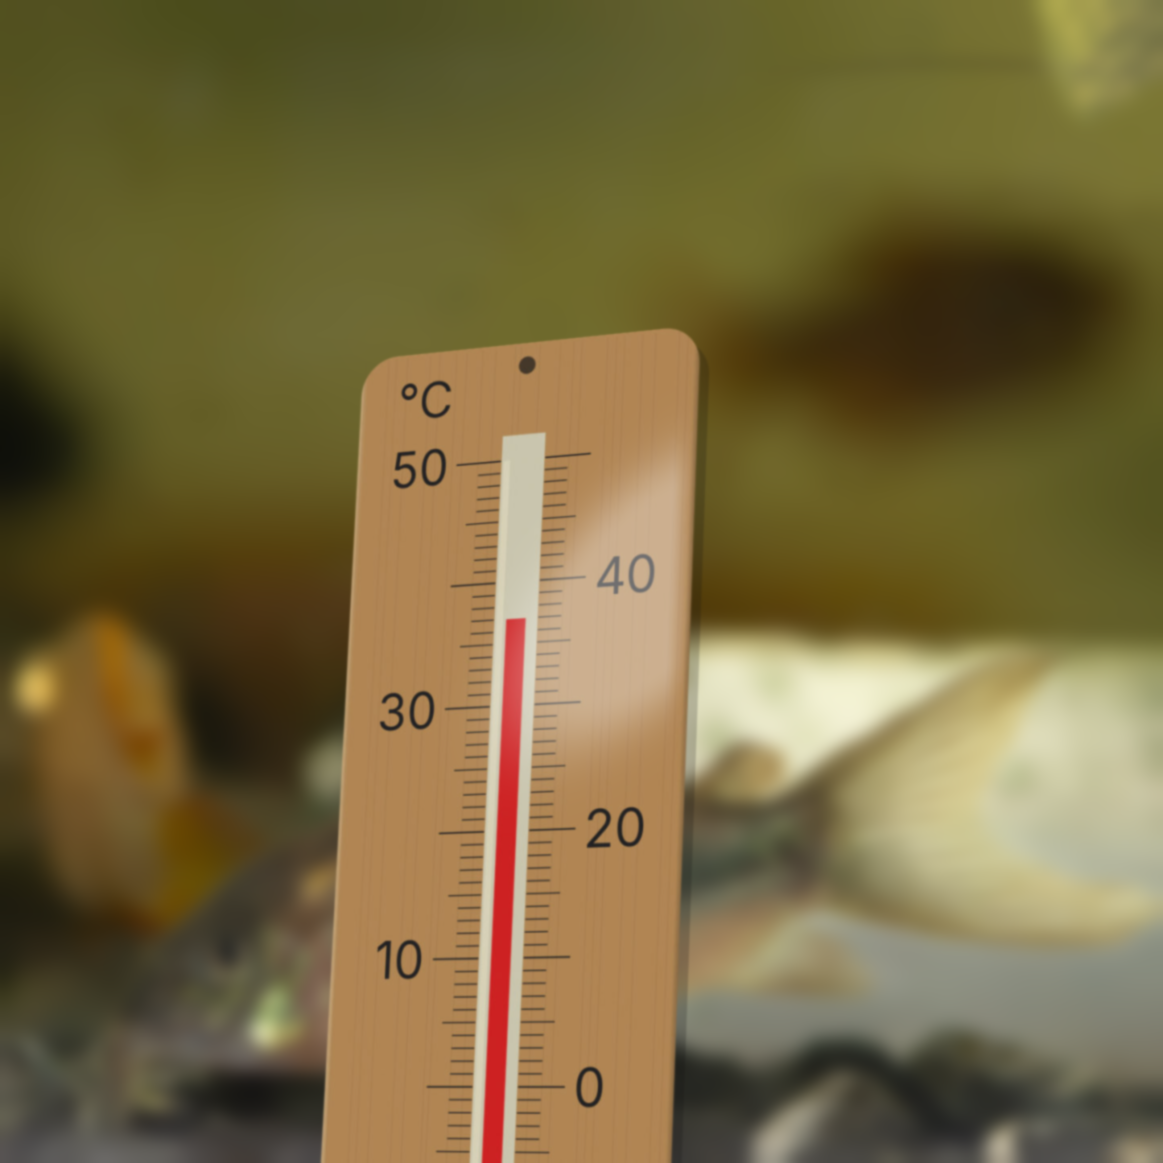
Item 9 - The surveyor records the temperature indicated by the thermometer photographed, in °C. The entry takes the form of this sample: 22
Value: 37
